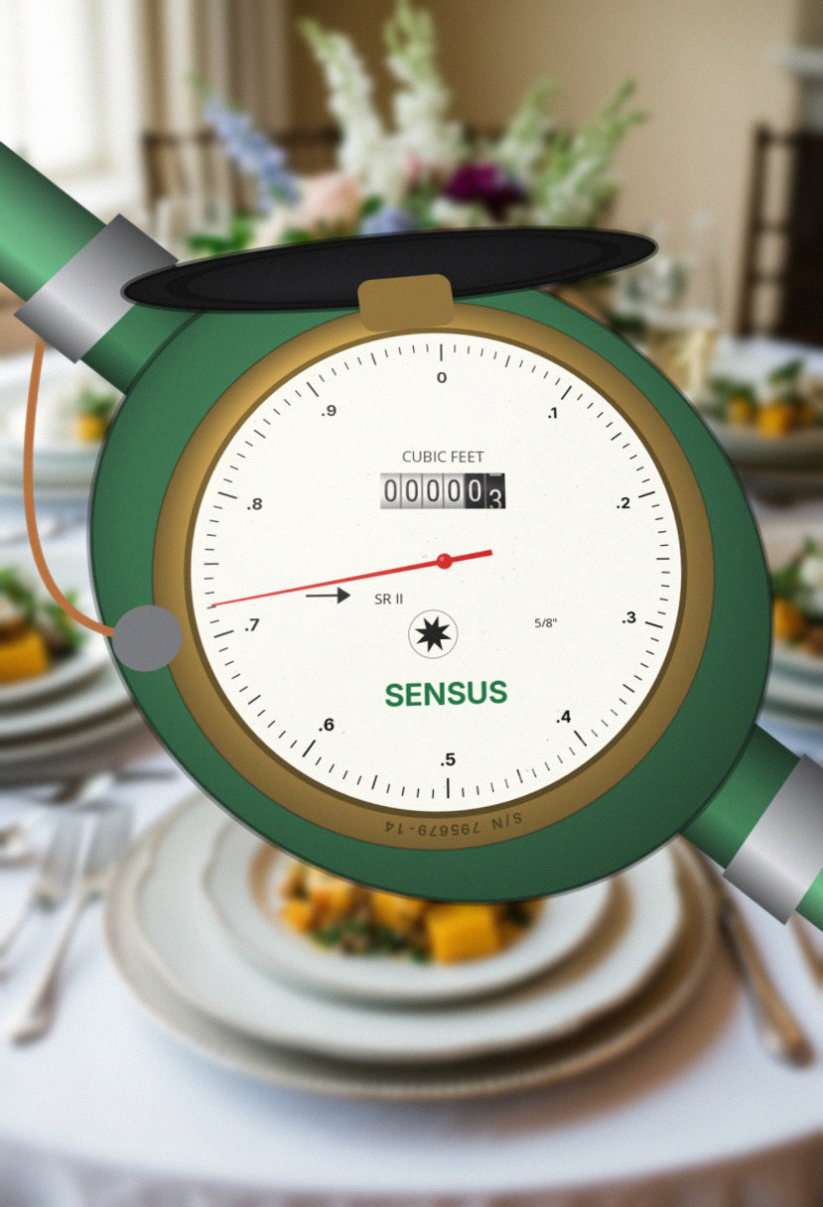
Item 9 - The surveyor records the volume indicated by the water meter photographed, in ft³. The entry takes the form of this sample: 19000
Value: 2.72
